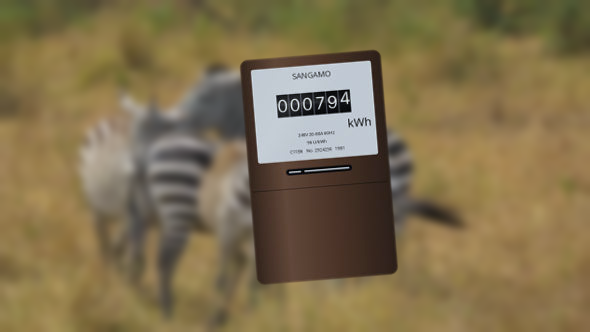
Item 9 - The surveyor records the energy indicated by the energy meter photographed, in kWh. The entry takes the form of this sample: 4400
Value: 794
